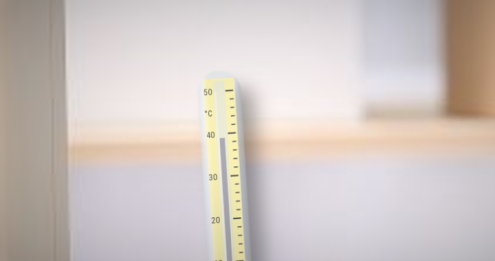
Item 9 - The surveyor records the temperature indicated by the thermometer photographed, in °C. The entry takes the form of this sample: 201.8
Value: 39
